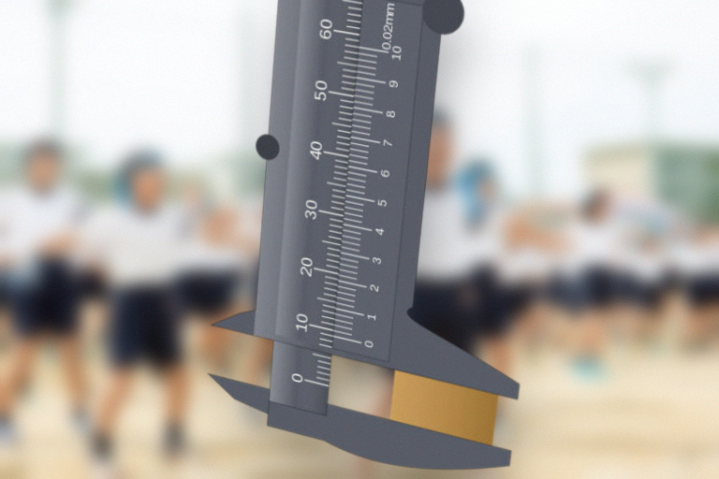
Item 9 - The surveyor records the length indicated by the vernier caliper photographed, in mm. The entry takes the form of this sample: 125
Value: 9.0
